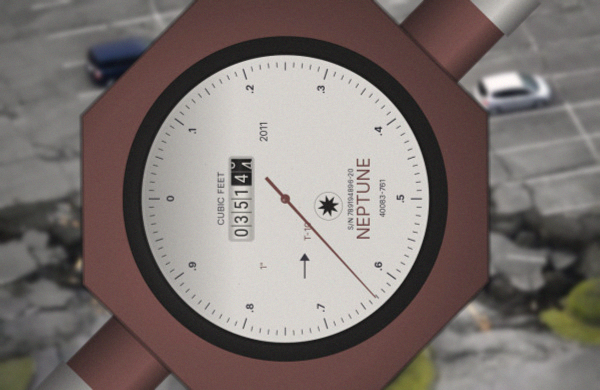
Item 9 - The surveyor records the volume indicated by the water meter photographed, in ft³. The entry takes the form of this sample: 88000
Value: 35143.63
